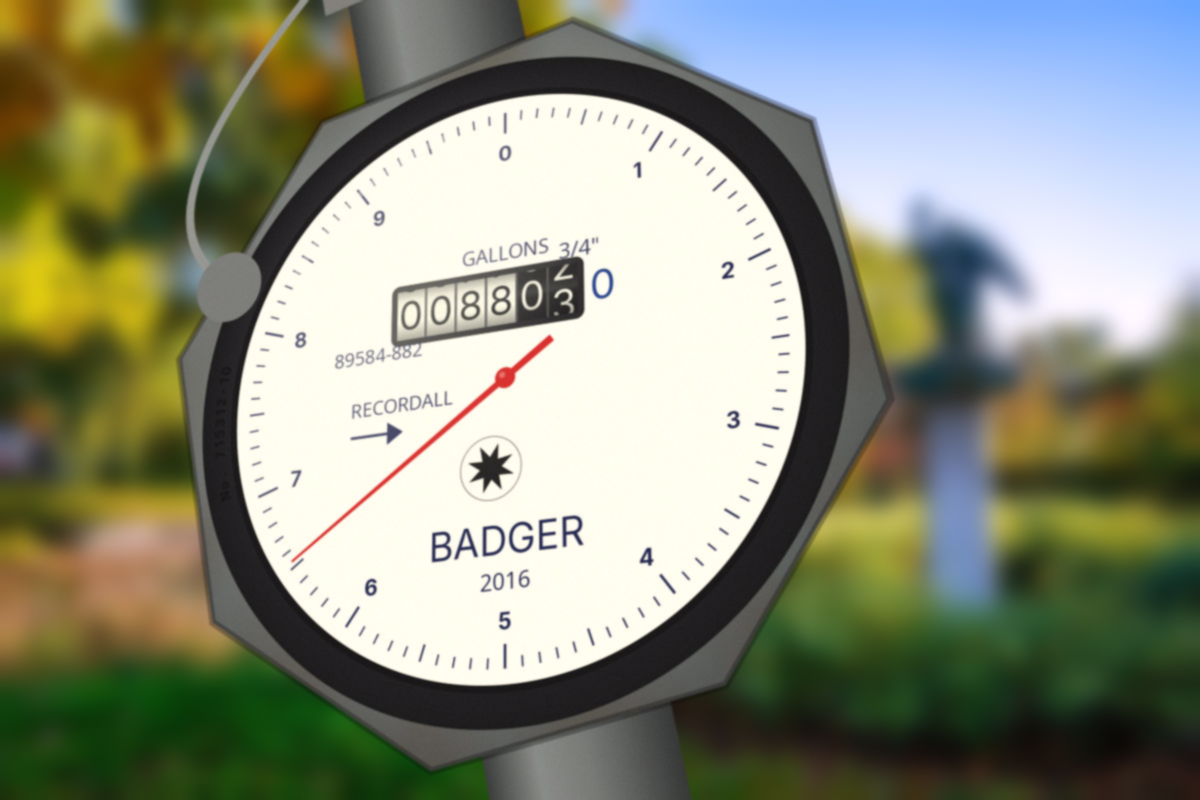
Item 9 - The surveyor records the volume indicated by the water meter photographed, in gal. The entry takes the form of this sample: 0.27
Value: 88026.5
